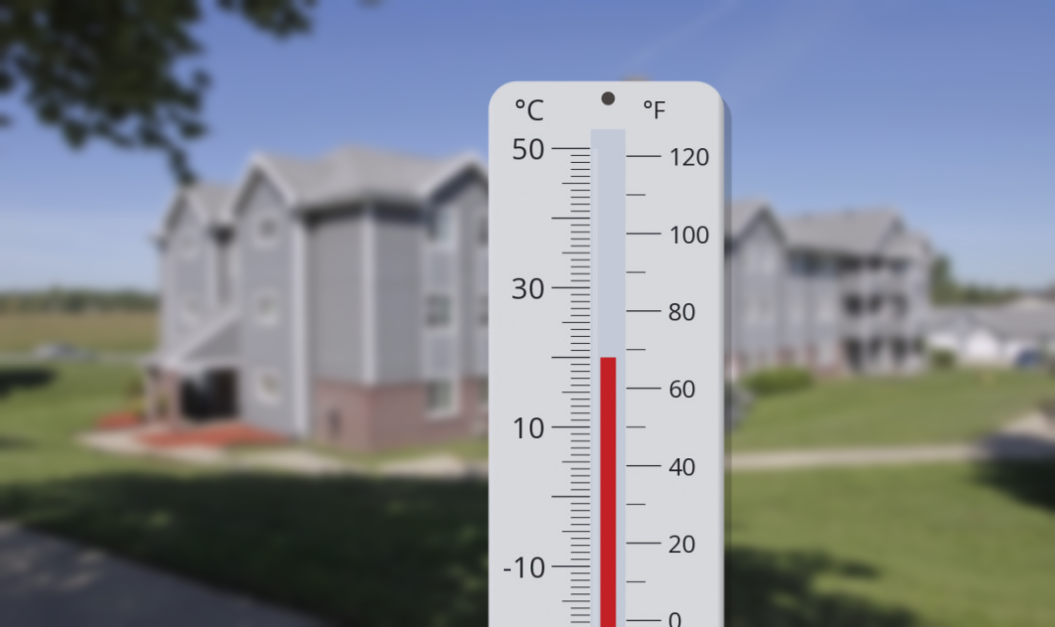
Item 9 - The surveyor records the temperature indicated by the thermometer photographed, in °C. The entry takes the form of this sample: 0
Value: 20
